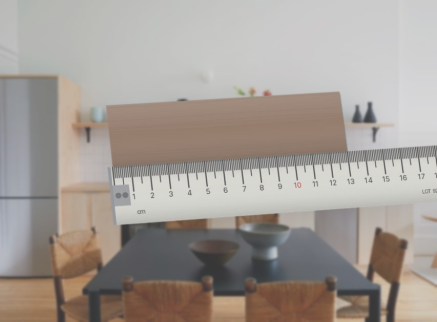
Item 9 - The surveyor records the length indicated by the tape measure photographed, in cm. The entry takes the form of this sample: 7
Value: 13
